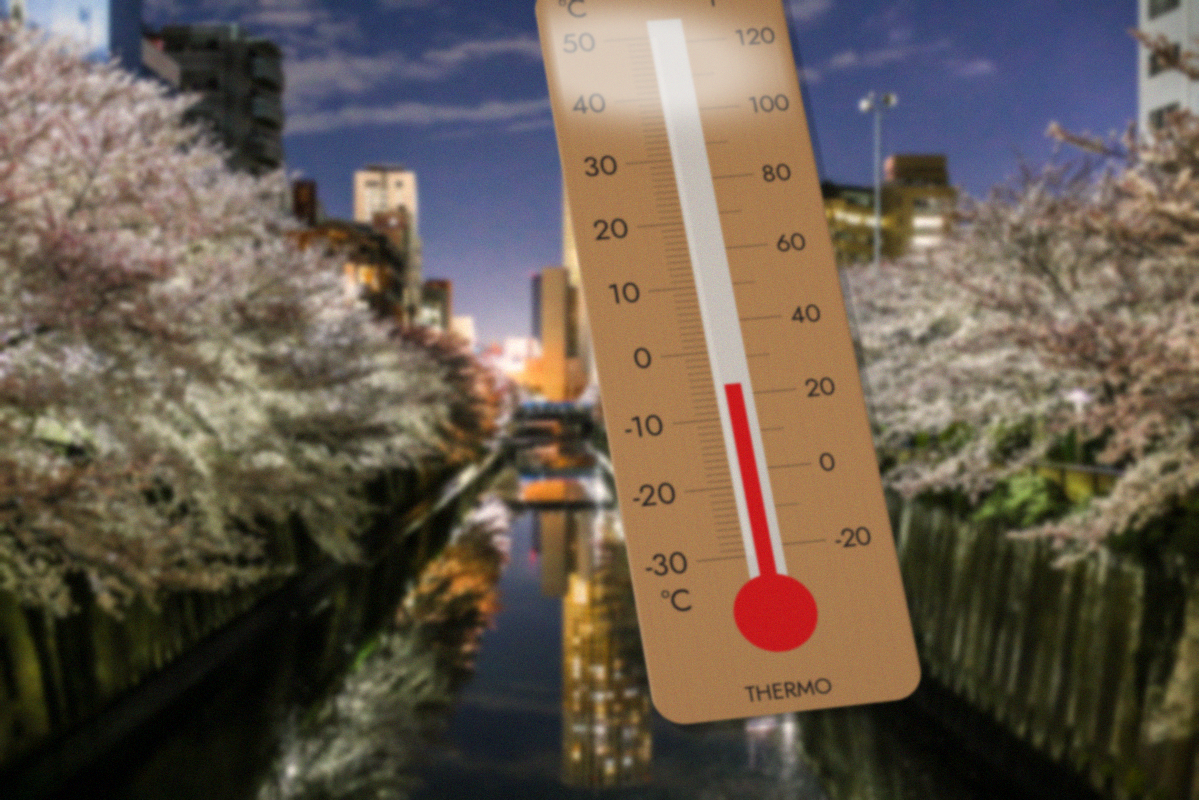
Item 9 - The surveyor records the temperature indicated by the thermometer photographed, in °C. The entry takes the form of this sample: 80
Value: -5
